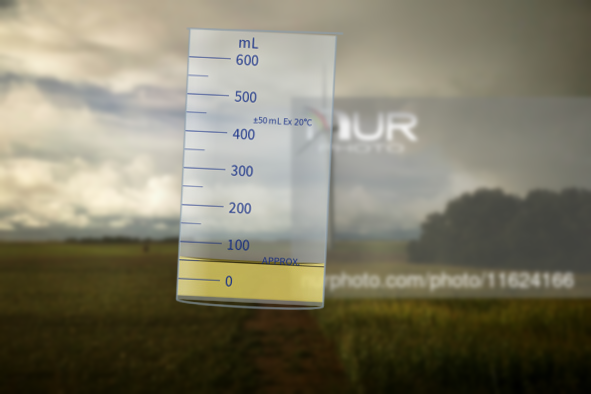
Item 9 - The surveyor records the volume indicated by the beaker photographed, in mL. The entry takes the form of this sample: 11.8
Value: 50
